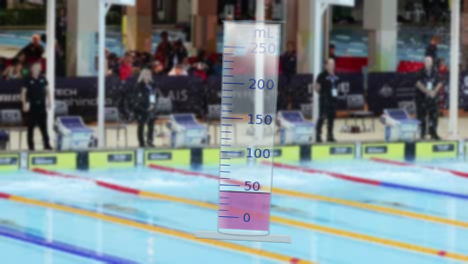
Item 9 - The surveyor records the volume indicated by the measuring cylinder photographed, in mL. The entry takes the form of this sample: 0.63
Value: 40
